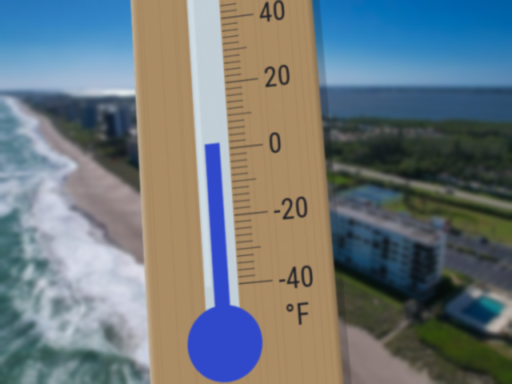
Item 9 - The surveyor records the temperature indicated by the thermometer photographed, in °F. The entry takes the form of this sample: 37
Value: 2
